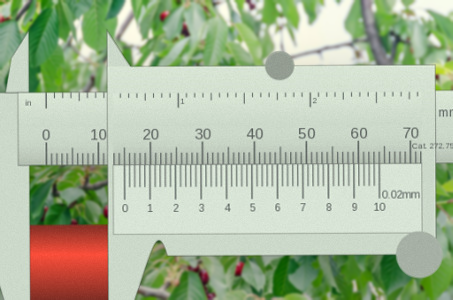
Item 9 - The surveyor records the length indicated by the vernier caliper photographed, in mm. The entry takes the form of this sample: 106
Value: 15.0
